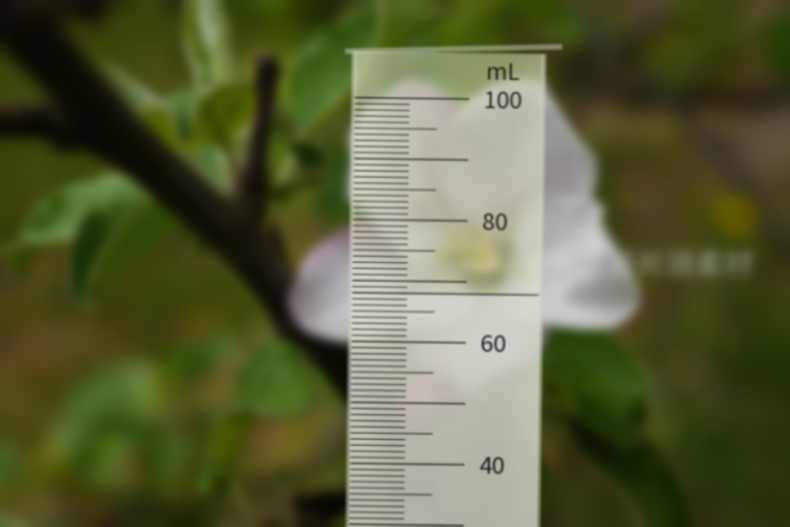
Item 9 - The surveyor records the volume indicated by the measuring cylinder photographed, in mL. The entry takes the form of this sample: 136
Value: 68
